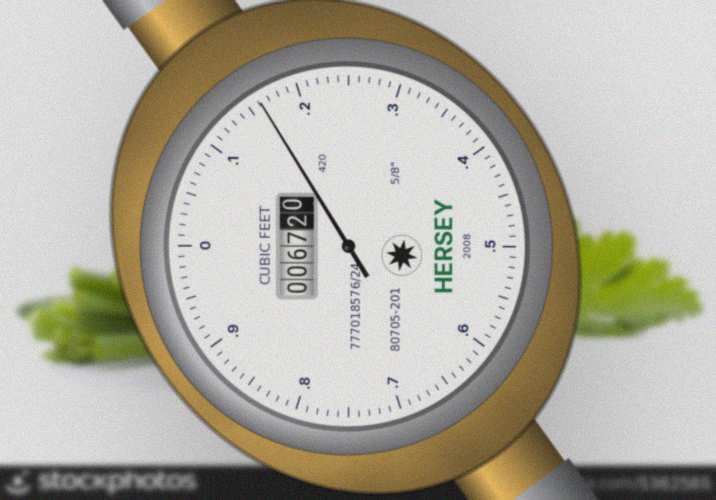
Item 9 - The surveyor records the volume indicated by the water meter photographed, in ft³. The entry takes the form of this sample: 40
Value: 6720.16
